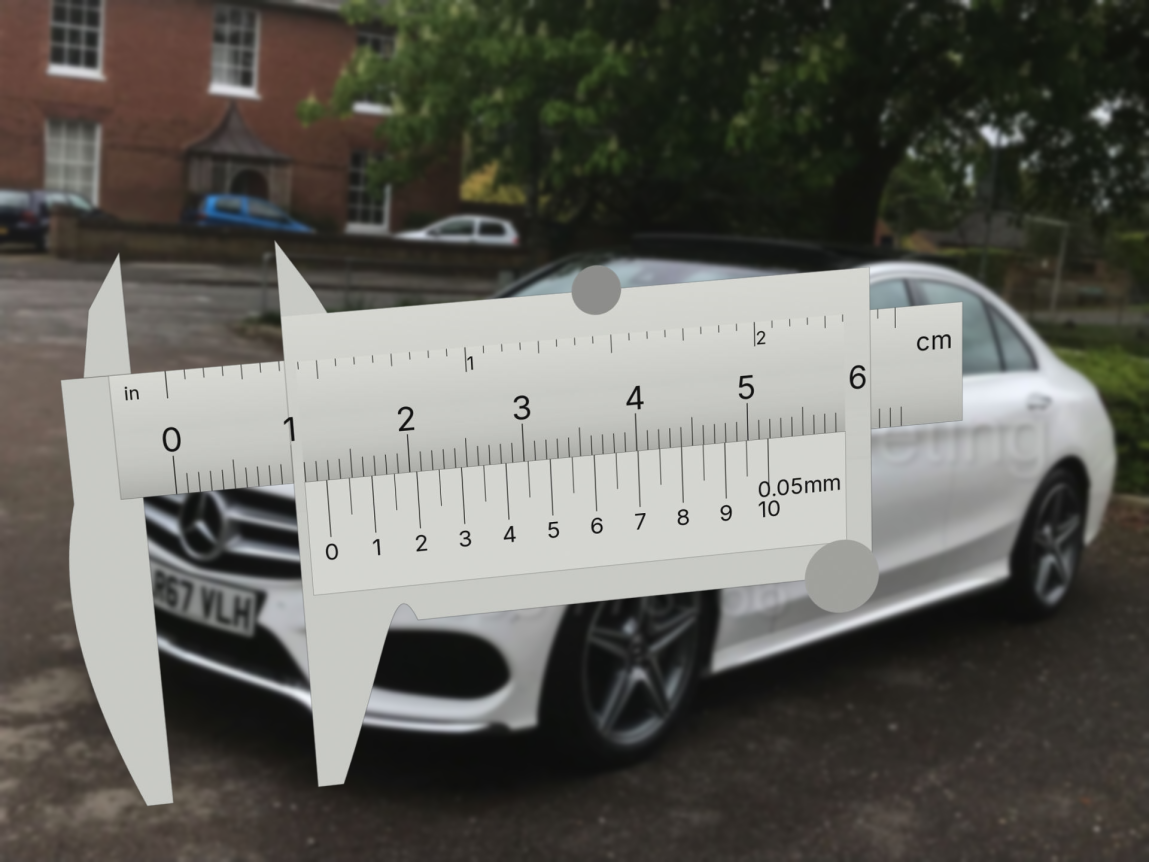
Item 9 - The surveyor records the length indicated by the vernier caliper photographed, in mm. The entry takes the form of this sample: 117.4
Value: 12.8
